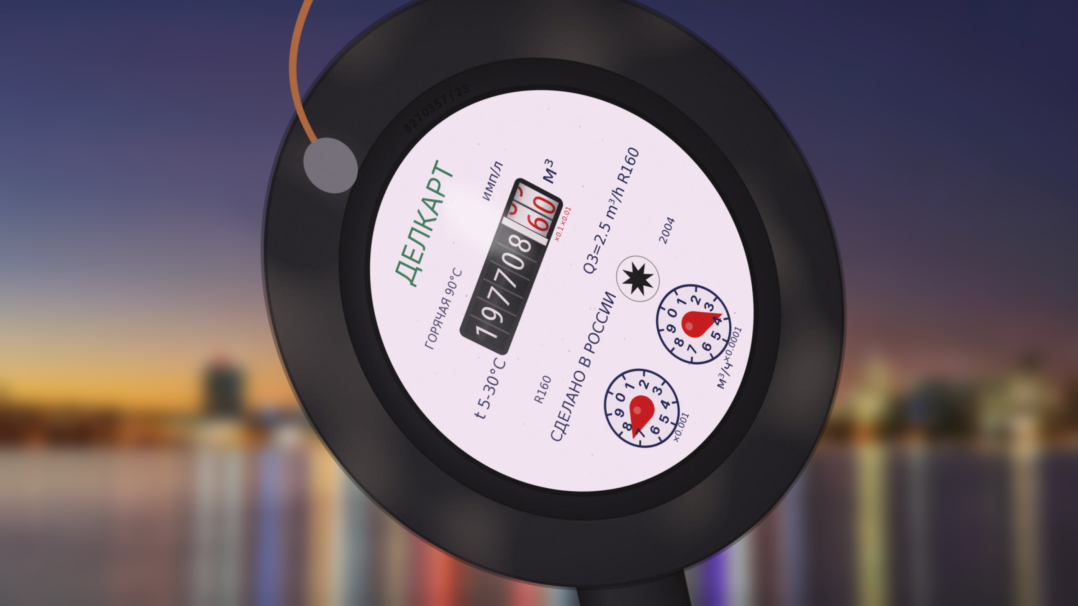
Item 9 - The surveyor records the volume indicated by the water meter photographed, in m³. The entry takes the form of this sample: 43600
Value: 197708.5973
